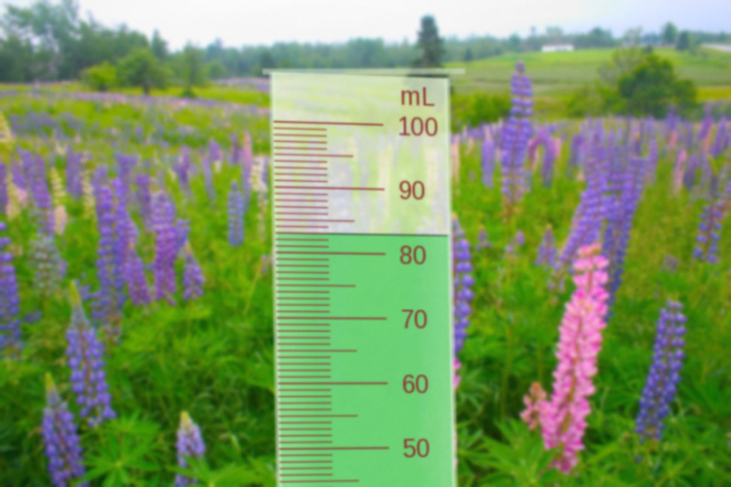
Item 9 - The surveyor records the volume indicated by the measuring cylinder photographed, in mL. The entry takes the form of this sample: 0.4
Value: 83
